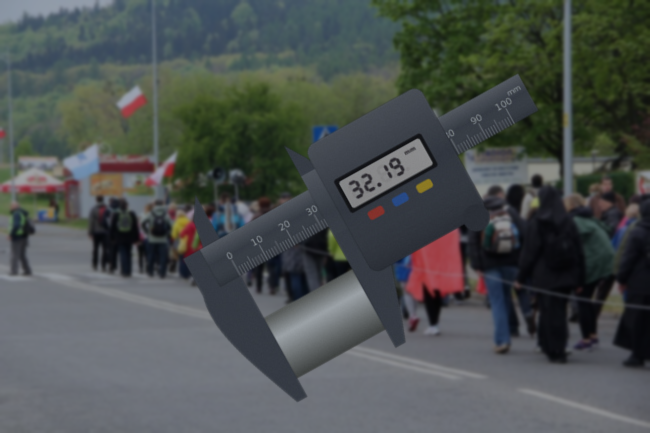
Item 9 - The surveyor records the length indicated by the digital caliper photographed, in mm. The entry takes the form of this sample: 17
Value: 32.19
